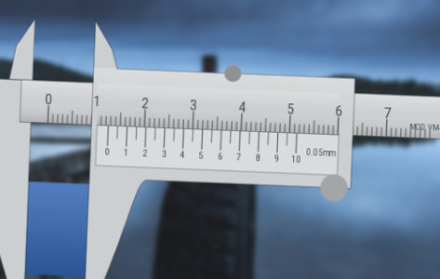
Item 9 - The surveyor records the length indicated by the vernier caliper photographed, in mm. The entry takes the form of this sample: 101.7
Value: 12.5
